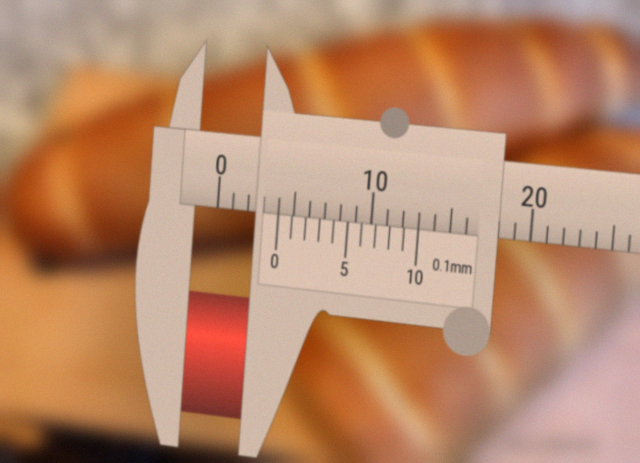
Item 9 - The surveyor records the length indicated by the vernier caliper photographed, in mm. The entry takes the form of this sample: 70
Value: 4.0
